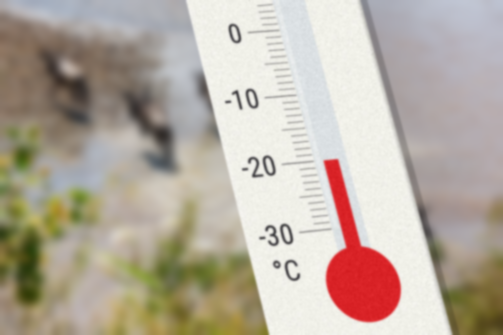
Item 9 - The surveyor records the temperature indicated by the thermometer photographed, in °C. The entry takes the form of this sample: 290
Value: -20
